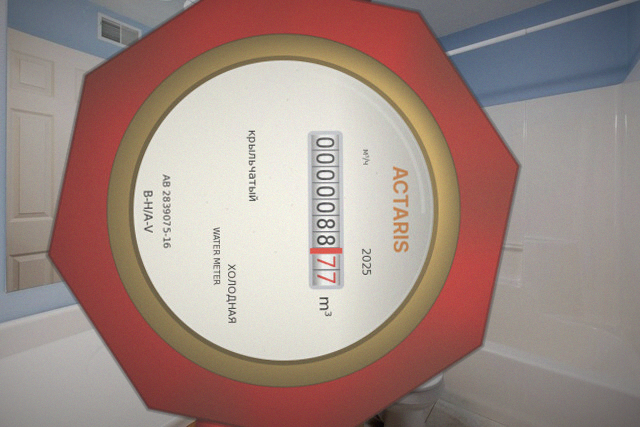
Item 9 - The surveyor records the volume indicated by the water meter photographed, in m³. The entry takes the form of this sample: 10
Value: 88.77
